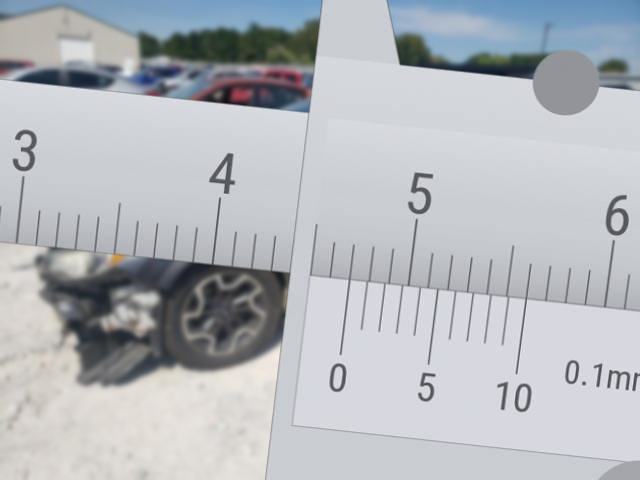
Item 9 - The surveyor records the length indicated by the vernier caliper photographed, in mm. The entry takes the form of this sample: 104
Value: 47.0
